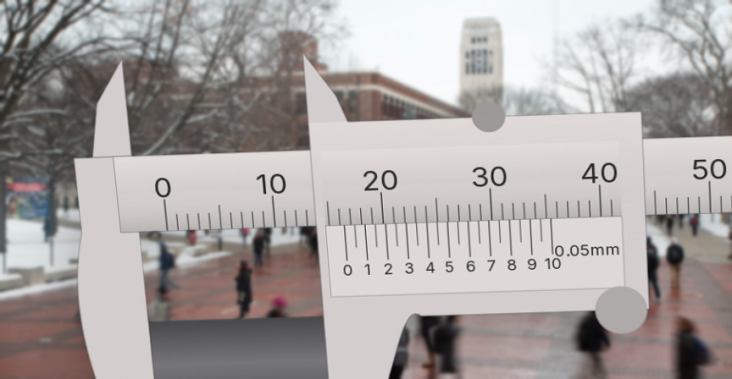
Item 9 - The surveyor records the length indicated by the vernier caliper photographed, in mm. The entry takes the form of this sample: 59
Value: 16.4
